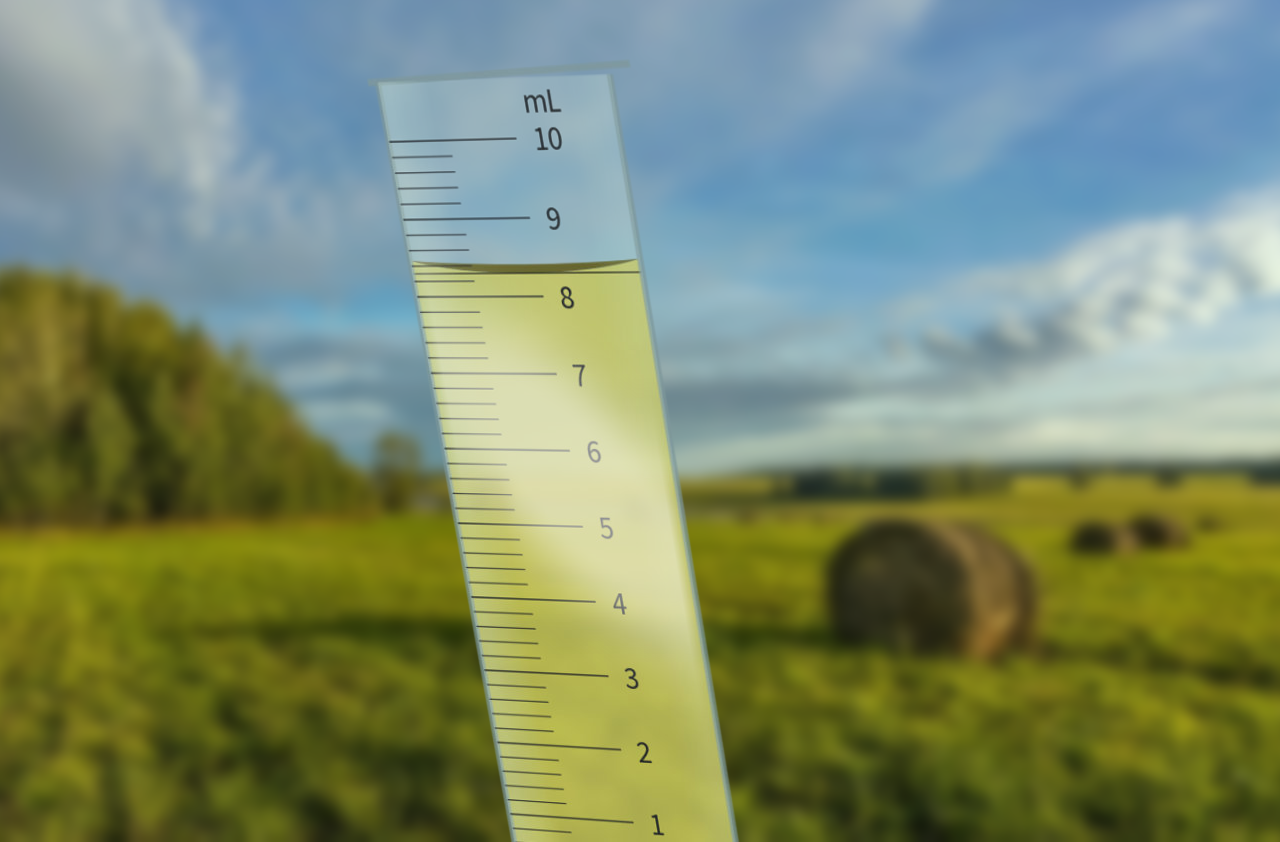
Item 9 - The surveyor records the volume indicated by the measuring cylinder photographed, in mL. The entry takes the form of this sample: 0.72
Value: 8.3
